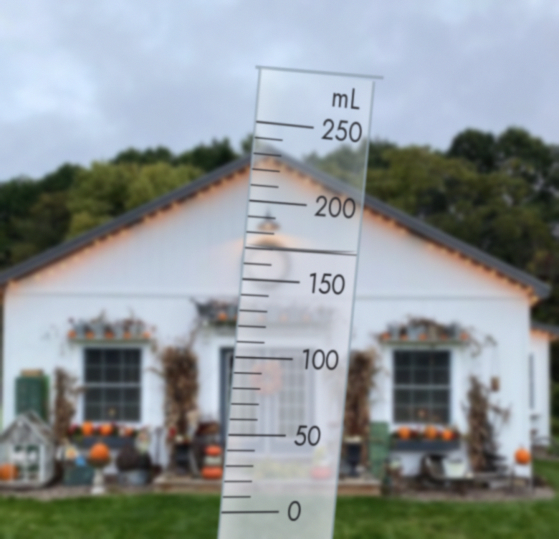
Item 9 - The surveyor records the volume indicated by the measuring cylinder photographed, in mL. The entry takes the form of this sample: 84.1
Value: 170
